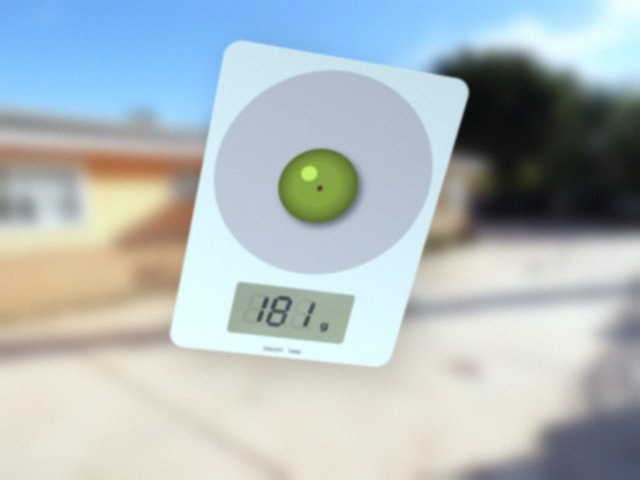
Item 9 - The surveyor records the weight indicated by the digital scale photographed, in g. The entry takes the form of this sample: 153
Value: 181
